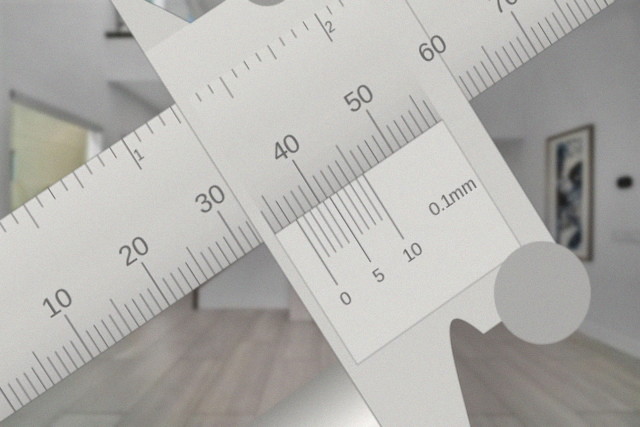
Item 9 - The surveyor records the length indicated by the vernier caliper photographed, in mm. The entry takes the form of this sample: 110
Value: 36.8
